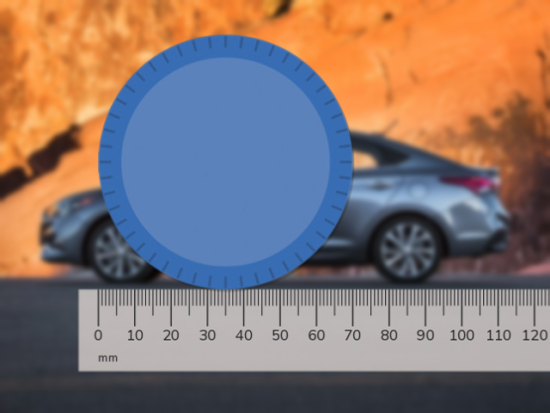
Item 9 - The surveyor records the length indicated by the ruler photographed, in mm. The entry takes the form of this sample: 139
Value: 70
